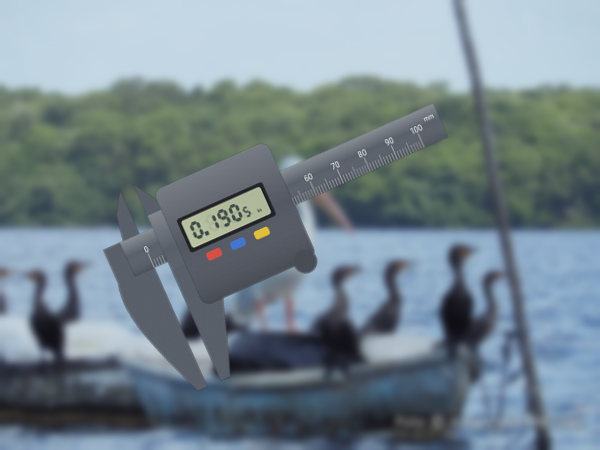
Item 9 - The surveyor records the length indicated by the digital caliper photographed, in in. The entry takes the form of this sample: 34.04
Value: 0.1905
